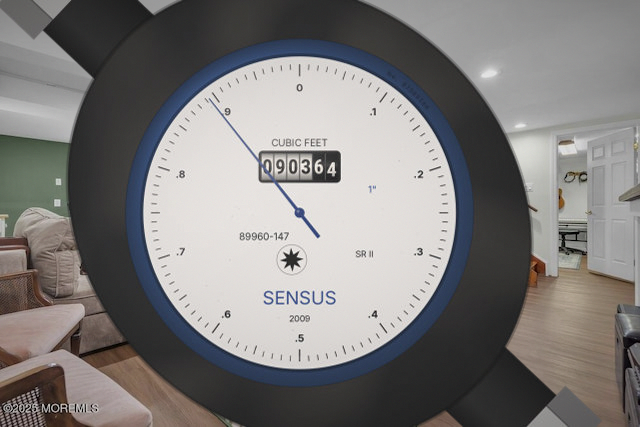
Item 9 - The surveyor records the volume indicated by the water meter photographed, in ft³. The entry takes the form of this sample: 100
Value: 90363.89
